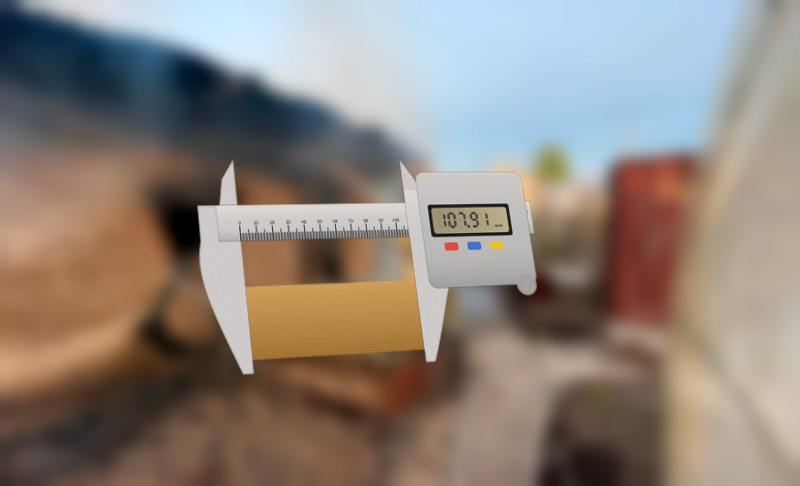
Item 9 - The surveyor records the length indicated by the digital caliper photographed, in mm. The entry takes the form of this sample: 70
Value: 107.91
